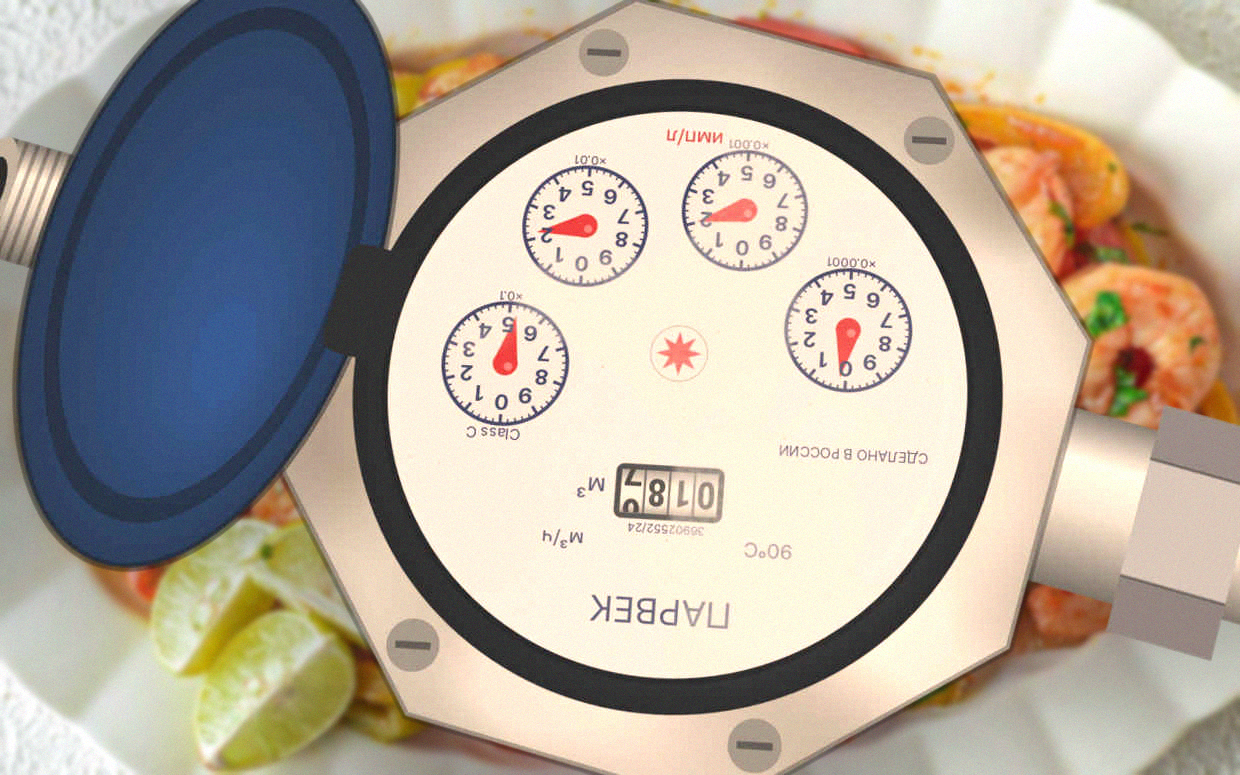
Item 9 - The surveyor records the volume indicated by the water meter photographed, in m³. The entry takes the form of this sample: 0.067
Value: 186.5220
